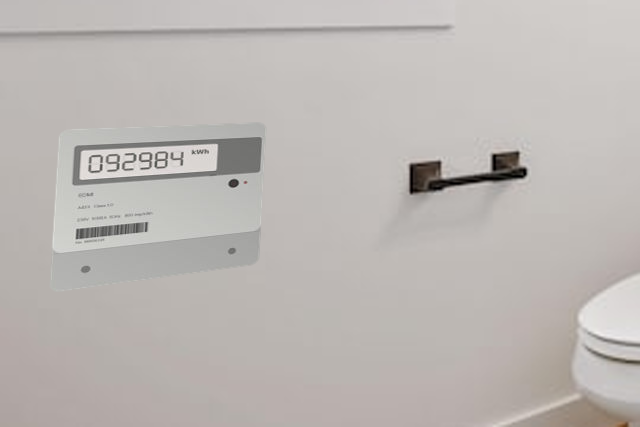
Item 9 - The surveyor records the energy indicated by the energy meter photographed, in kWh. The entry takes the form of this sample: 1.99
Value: 92984
